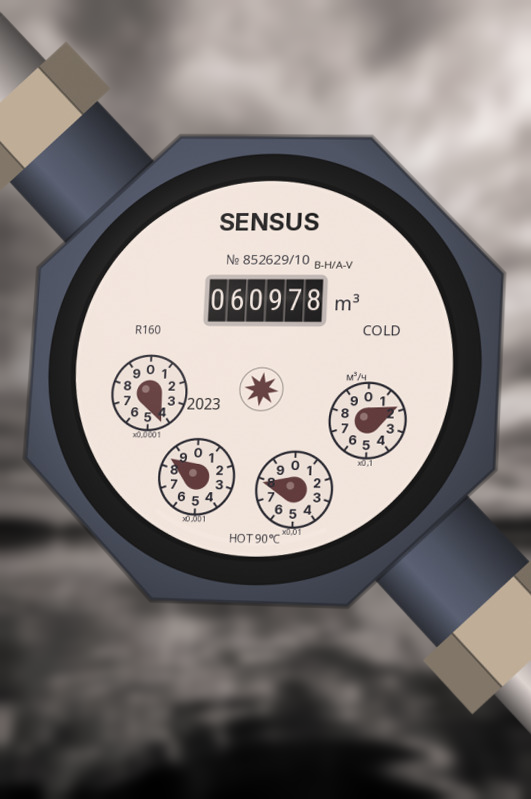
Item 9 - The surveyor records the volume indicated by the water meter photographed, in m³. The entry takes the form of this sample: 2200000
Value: 60978.1784
